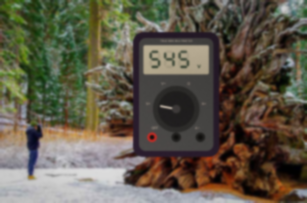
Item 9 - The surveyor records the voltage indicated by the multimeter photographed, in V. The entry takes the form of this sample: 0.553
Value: 545
